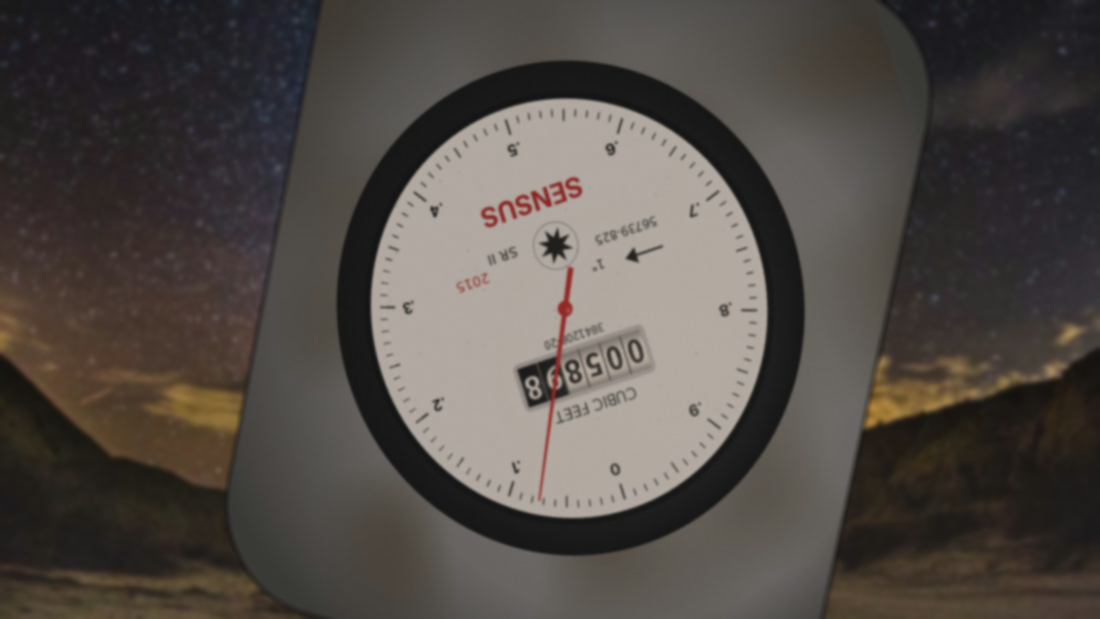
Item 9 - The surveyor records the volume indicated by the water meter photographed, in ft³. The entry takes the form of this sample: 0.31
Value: 5898.07
